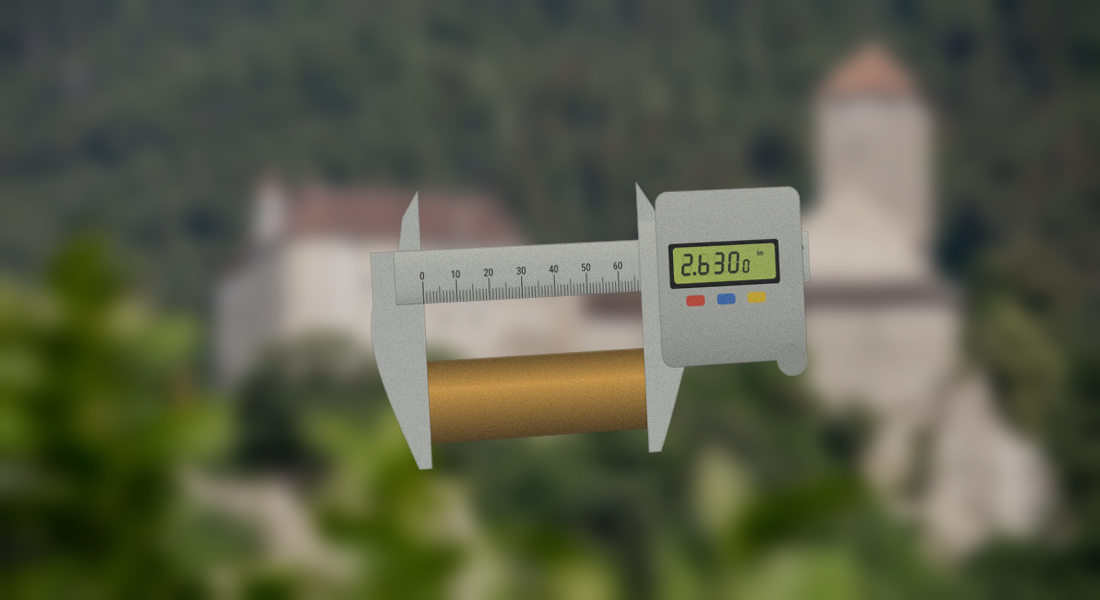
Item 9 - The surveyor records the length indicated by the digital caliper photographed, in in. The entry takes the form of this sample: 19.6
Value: 2.6300
